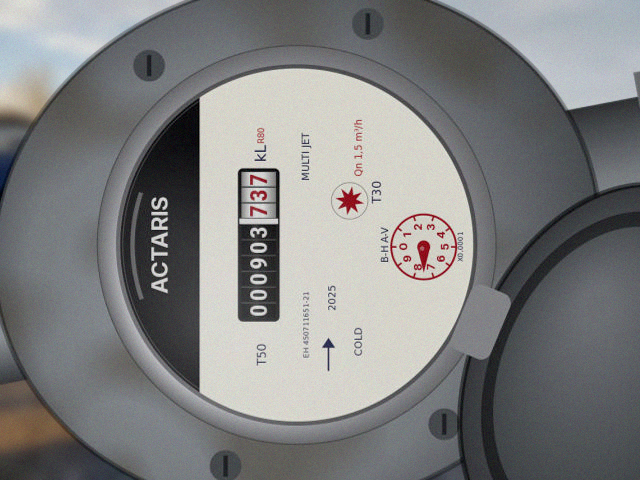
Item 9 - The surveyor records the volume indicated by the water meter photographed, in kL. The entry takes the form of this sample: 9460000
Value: 903.7377
